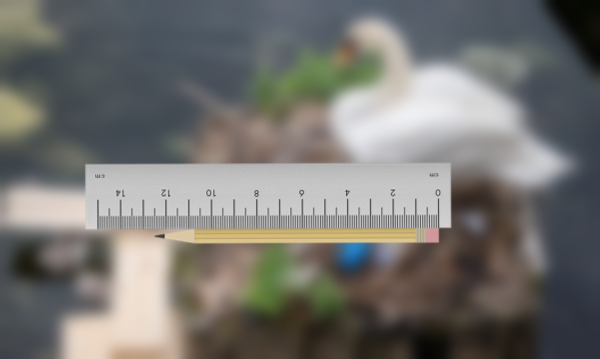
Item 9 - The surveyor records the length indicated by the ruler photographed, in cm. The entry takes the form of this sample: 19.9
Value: 12.5
